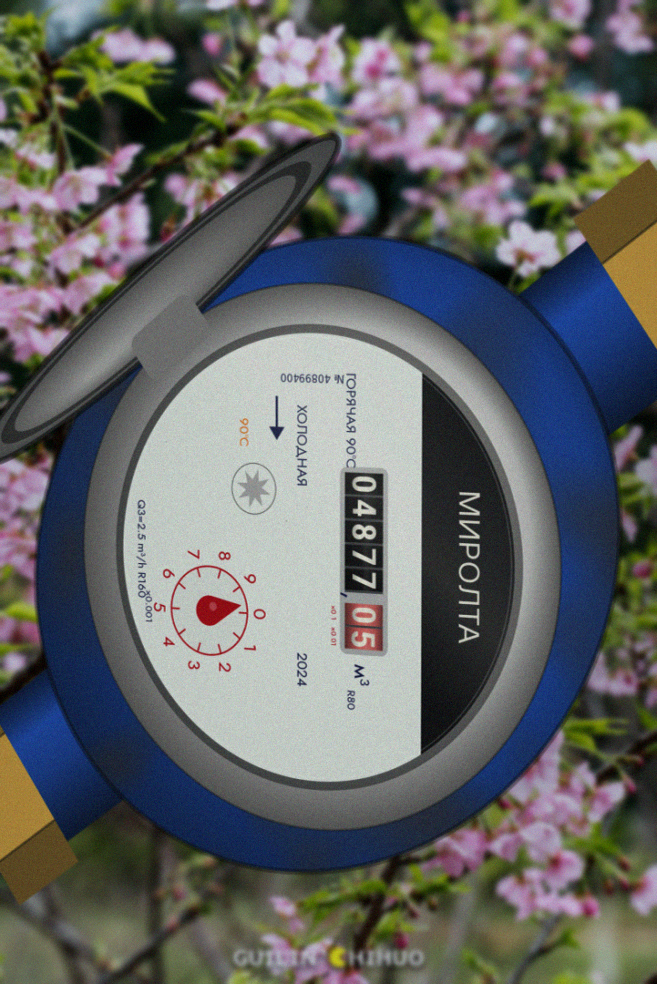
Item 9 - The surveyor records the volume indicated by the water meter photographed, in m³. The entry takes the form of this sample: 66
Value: 4877.049
